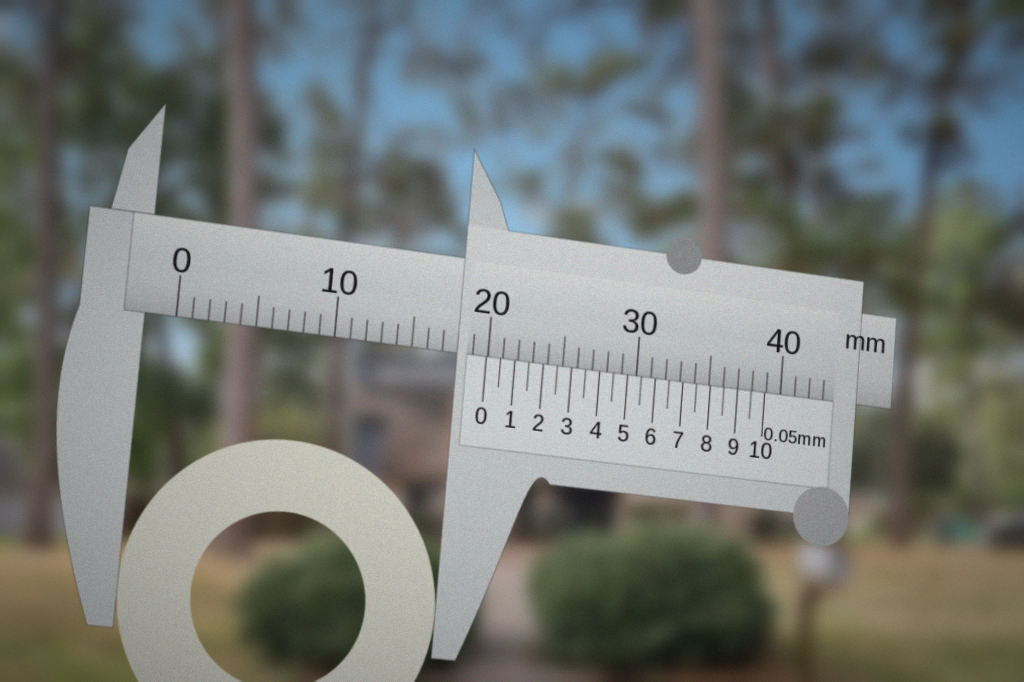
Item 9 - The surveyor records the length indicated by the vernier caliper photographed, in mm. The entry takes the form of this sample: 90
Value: 19.9
